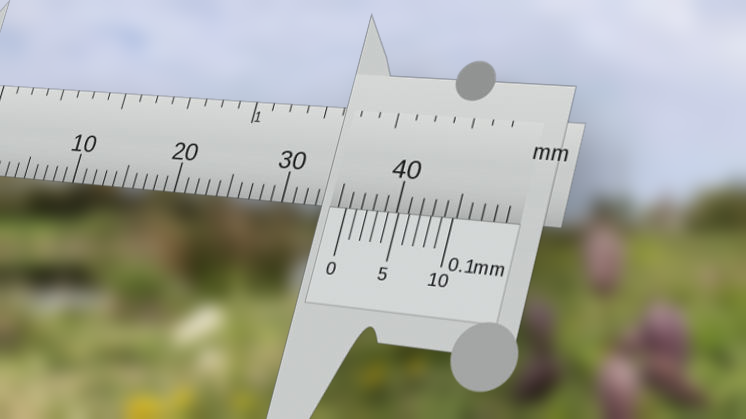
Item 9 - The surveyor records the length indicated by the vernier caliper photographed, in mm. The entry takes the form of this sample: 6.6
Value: 35.7
